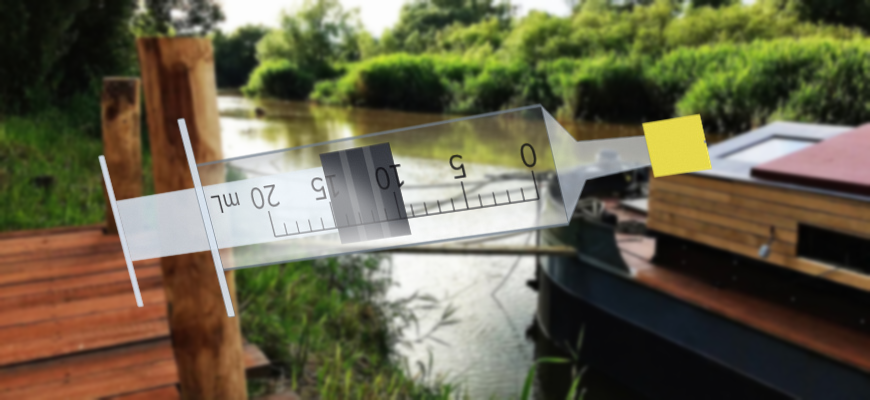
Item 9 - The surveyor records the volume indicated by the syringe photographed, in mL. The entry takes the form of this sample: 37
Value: 9.5
